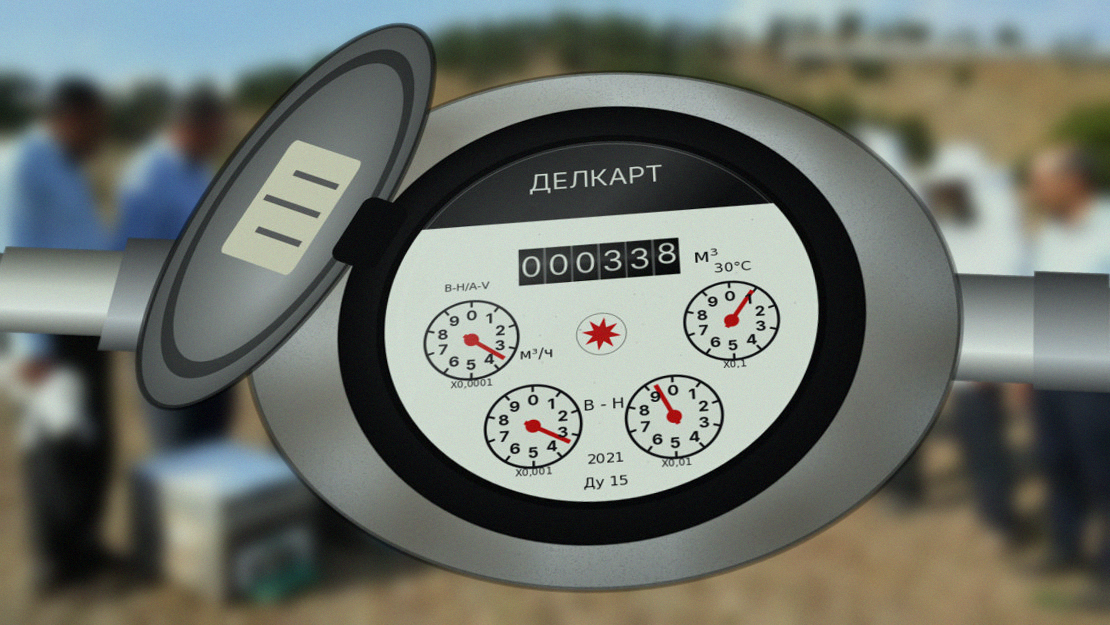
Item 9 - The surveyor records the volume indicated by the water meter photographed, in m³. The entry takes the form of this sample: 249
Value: 338.0933
